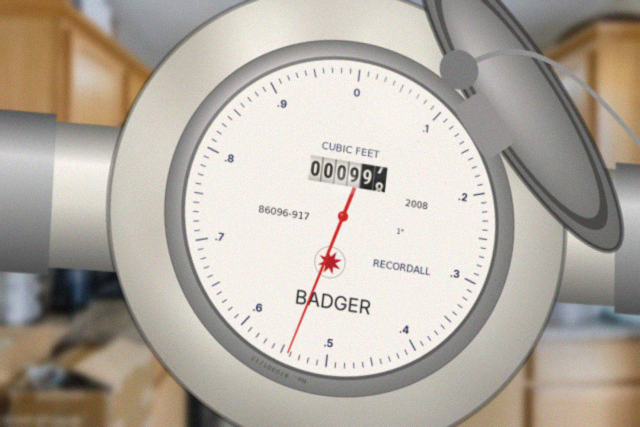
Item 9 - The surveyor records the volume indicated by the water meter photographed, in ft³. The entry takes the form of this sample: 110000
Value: 997.54
